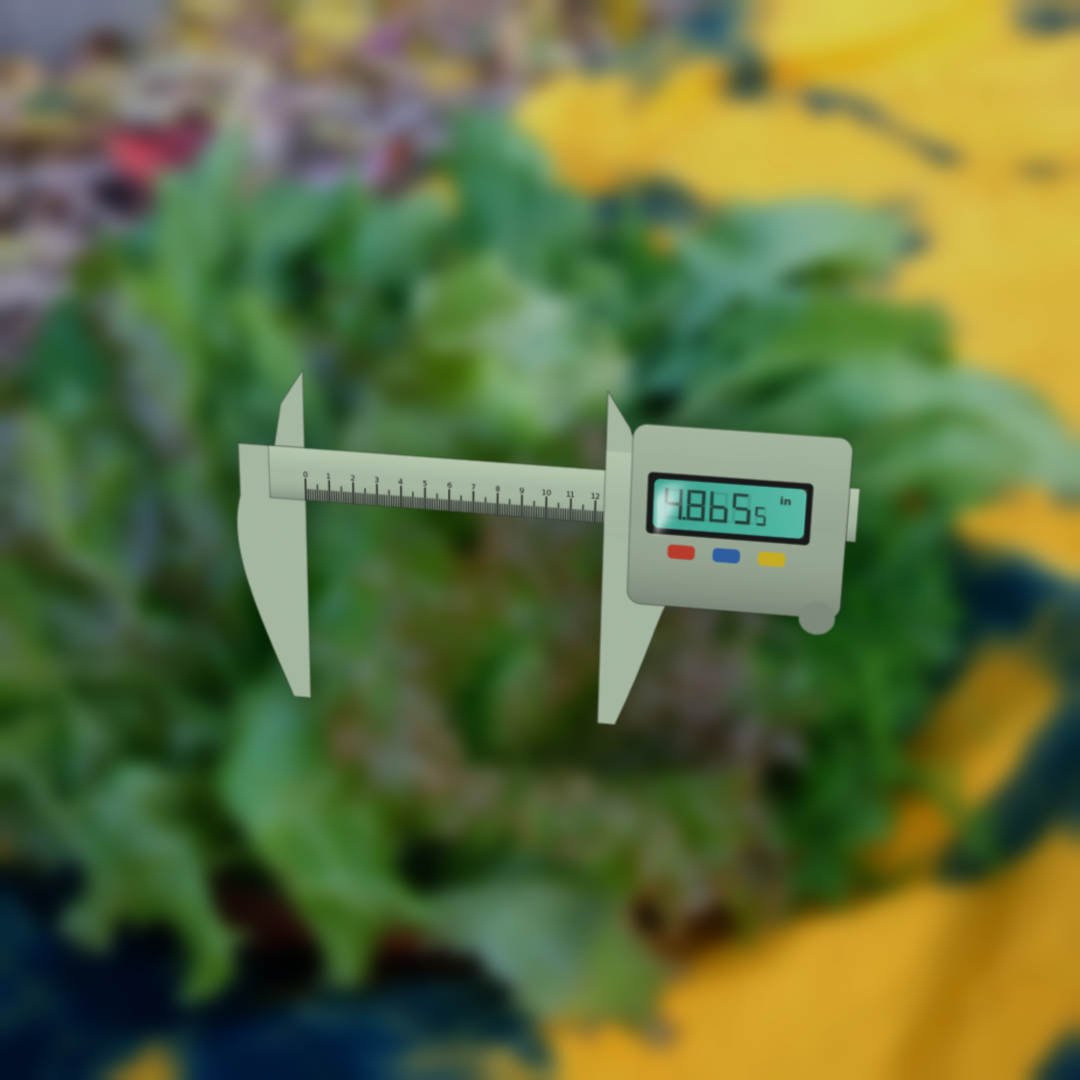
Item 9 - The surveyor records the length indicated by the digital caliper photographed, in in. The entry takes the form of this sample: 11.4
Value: 4.8655
